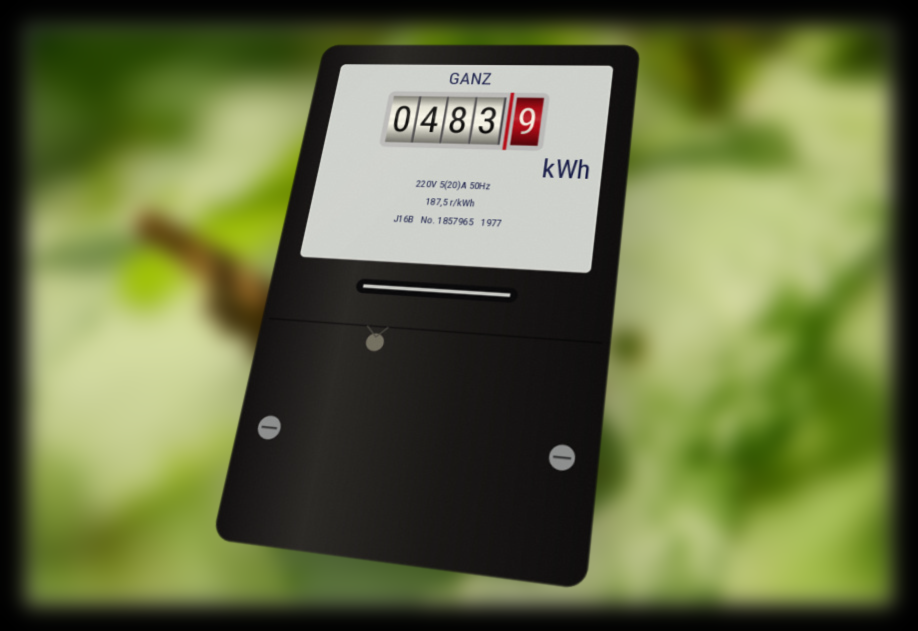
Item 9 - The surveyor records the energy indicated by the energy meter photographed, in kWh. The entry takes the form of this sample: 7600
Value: 483.9
